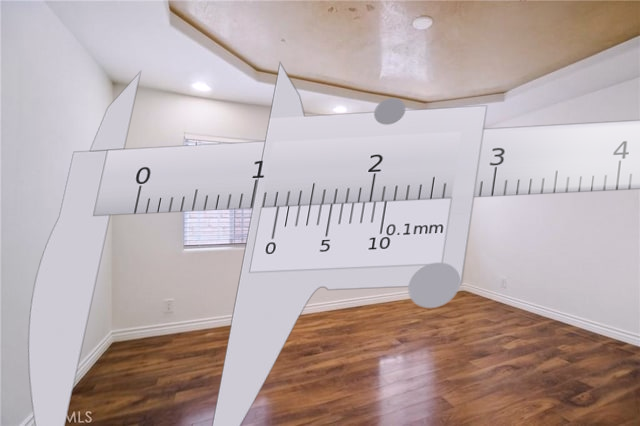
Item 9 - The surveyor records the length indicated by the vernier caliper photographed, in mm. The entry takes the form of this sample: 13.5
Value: 12.3
